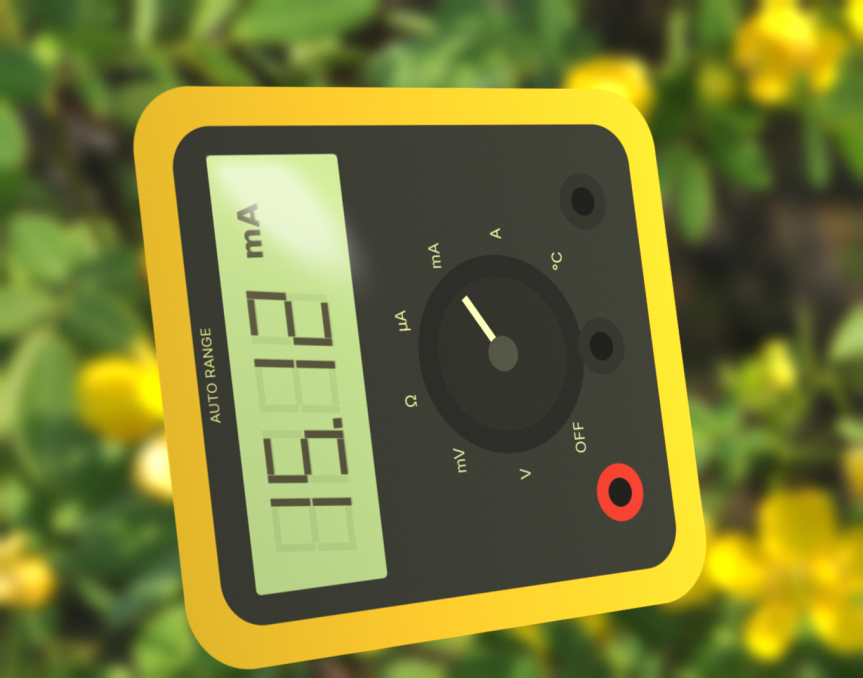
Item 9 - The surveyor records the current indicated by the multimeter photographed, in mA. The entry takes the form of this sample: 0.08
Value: 15.12
